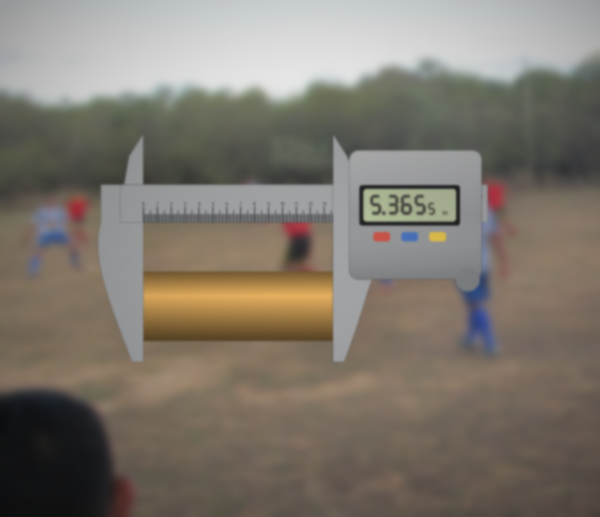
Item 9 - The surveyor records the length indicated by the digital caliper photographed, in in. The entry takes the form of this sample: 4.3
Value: 5.3655
